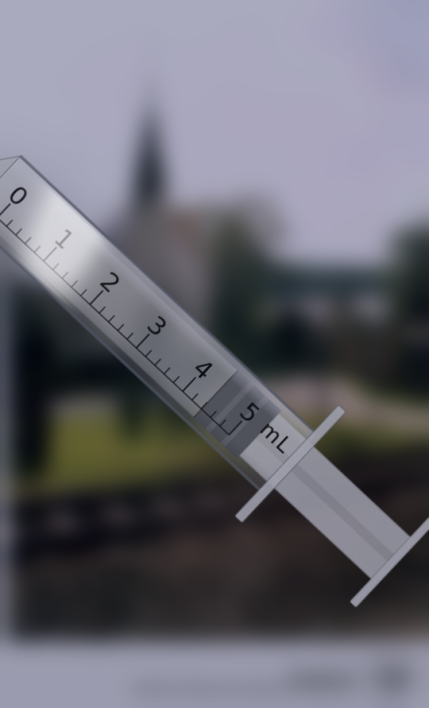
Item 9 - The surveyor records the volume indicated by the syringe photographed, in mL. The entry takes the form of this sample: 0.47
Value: 4.4
